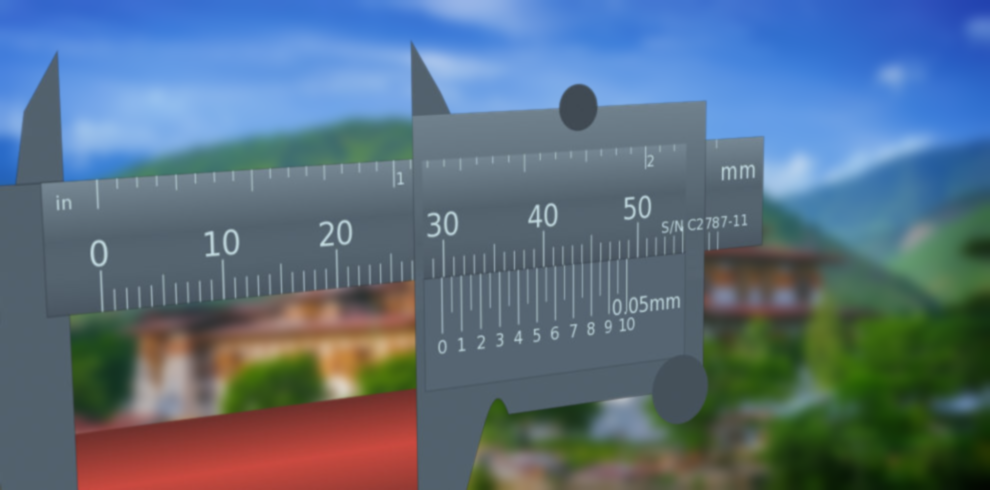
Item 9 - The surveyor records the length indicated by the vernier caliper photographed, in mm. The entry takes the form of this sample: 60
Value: 29.8
